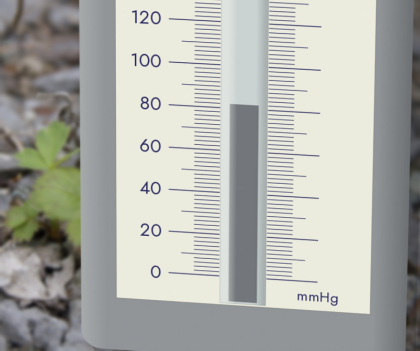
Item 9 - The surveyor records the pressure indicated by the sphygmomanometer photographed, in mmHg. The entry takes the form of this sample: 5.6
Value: 82
